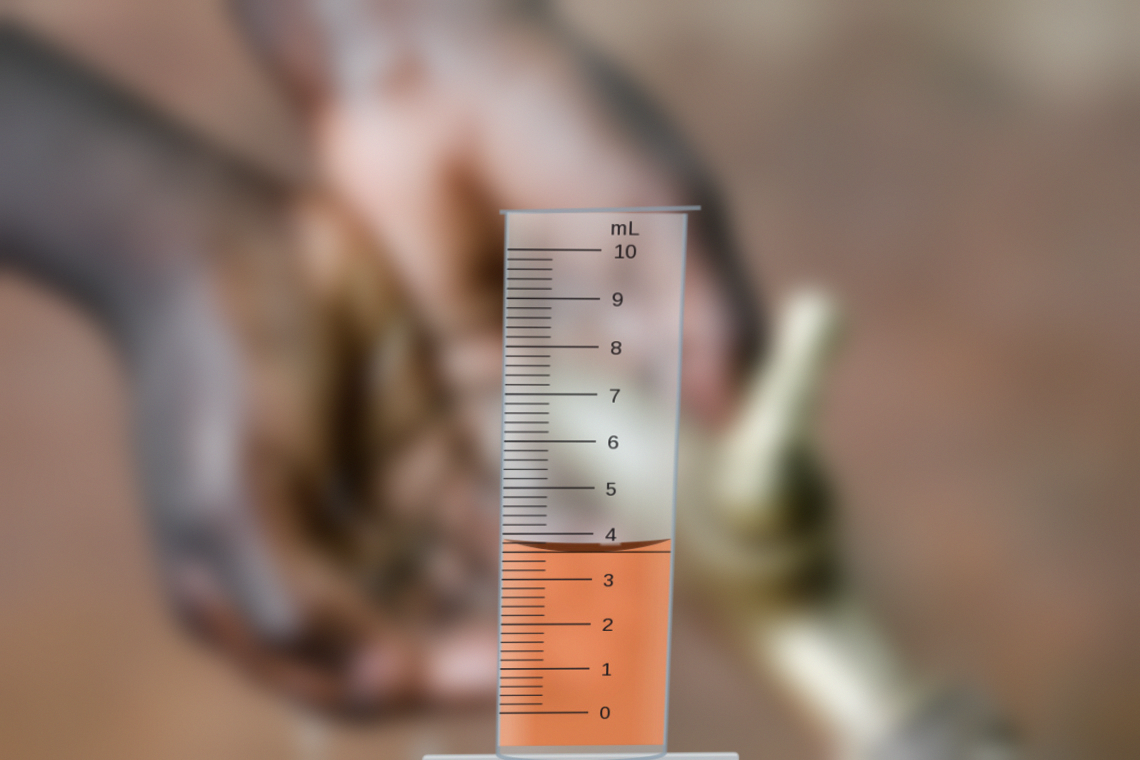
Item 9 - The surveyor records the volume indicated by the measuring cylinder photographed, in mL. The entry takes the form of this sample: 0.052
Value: 3.6
